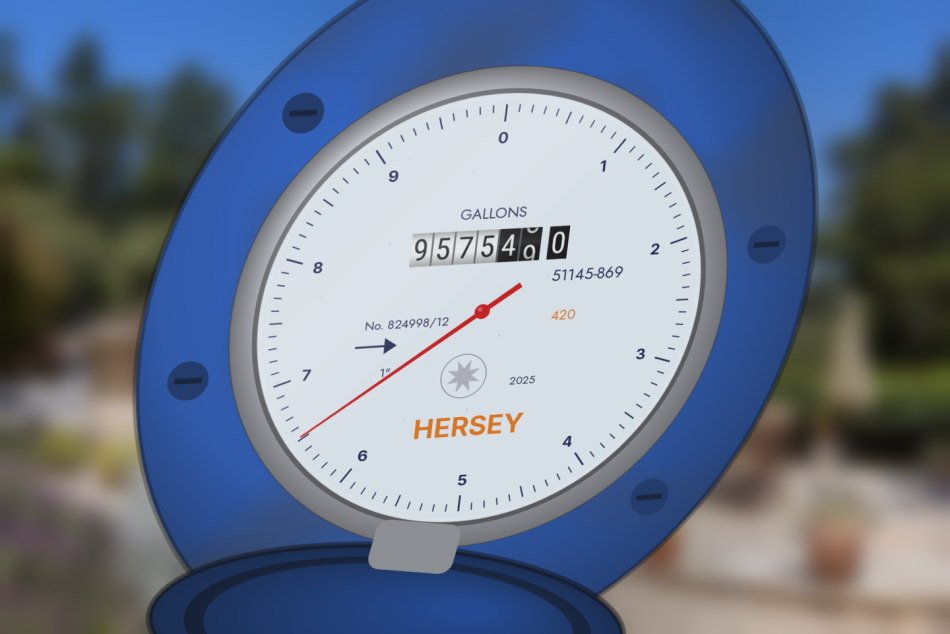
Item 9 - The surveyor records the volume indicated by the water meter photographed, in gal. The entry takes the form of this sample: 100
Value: 9575486.5
